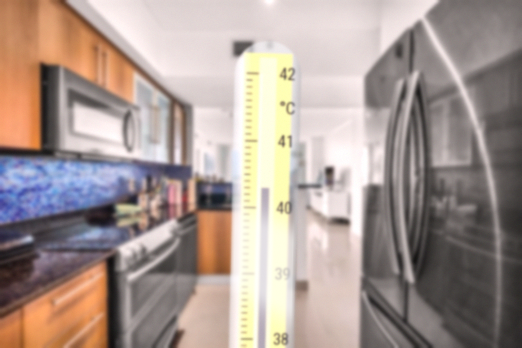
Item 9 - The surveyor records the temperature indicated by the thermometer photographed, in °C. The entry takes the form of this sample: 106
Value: 40.3
